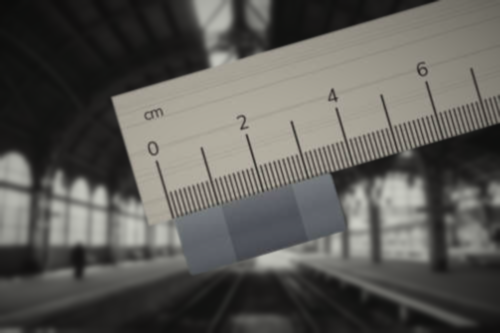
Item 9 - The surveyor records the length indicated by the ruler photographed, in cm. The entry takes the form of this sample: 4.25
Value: 3.5
